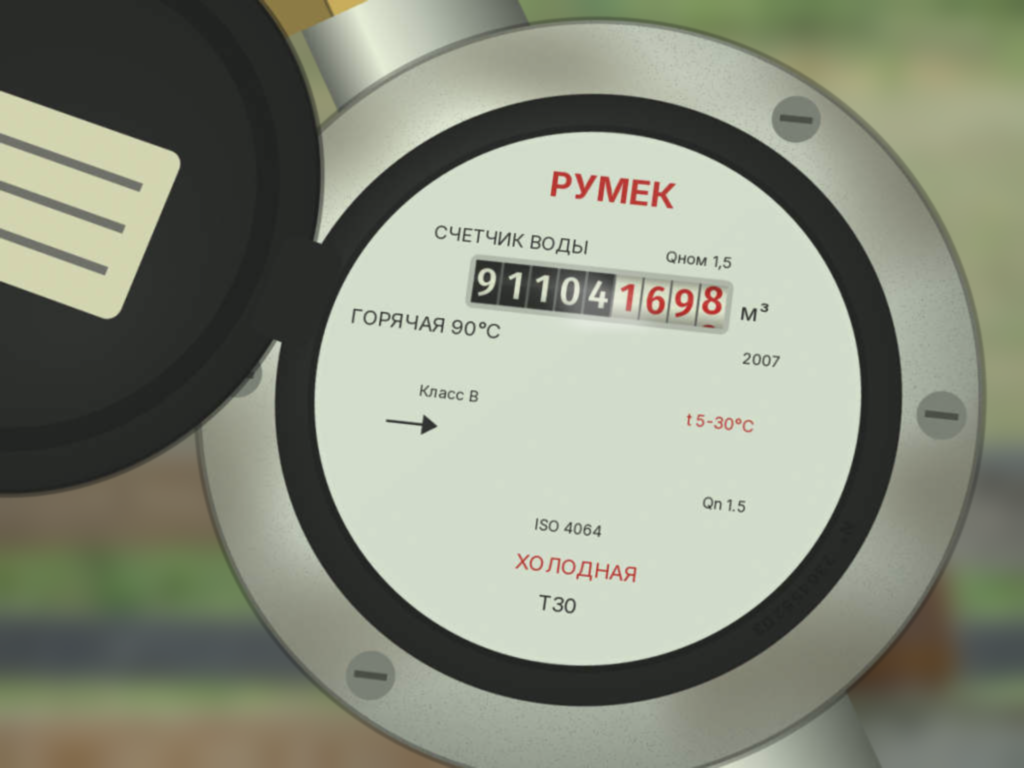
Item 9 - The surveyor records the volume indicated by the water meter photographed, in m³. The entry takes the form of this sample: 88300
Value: 91104.1698
